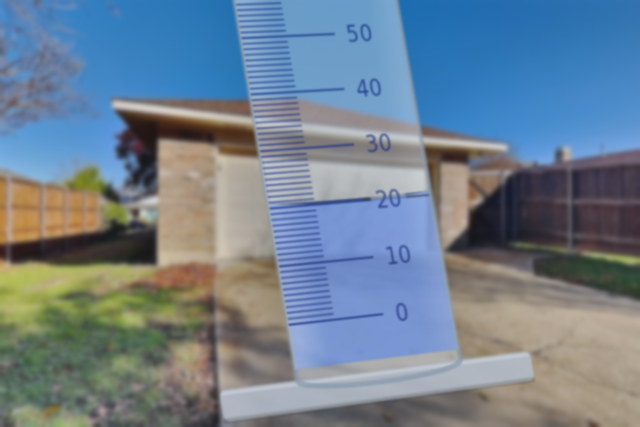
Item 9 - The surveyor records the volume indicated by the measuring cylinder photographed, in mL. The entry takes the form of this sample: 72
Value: 20
